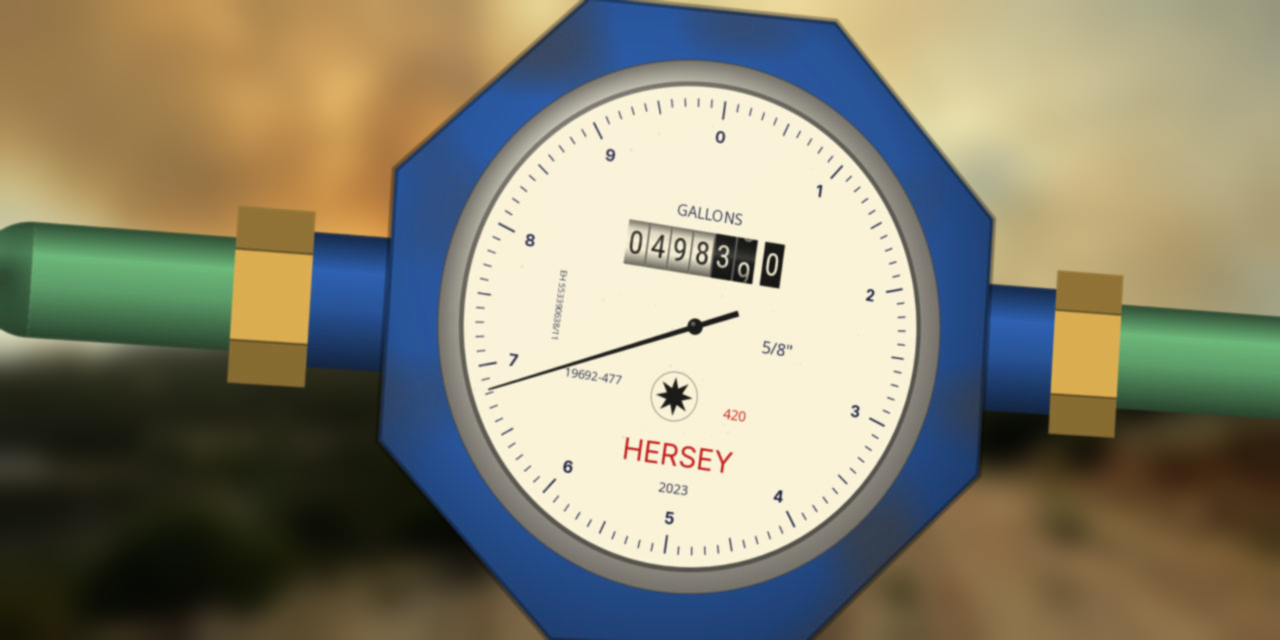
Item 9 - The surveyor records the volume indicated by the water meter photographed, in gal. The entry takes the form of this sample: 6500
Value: 498386.8
